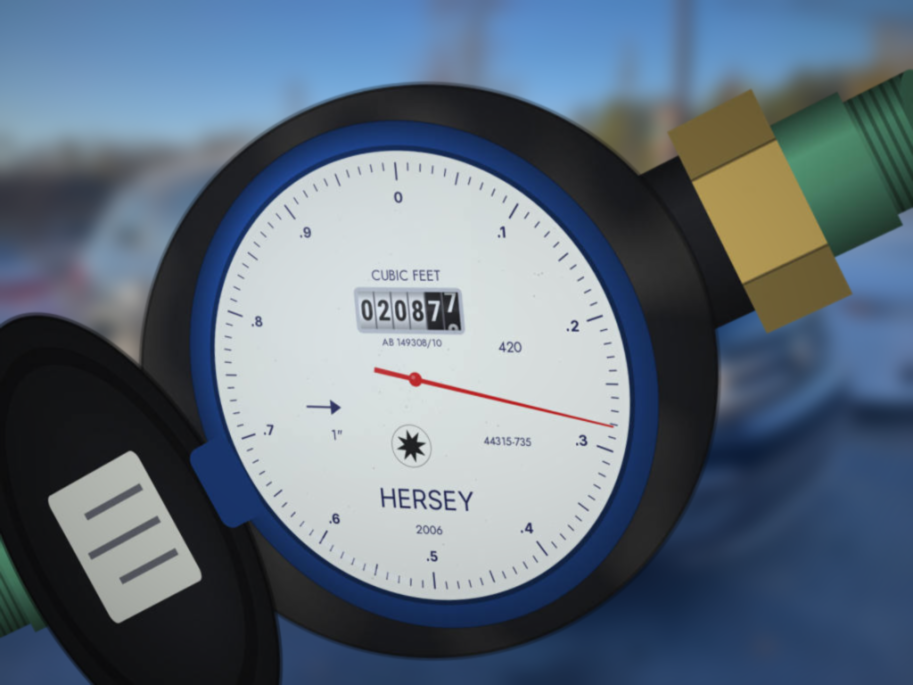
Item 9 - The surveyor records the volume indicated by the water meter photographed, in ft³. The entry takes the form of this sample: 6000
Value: 20877.28
